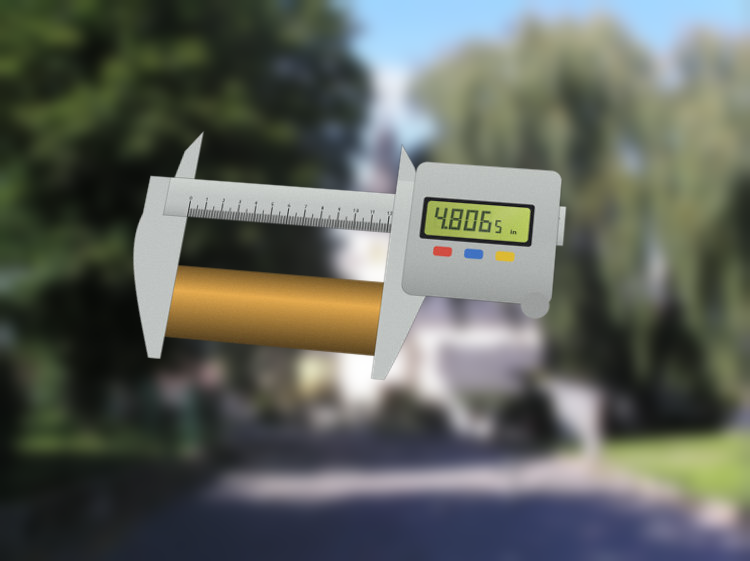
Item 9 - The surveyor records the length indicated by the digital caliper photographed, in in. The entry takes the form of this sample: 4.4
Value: 4.8065
